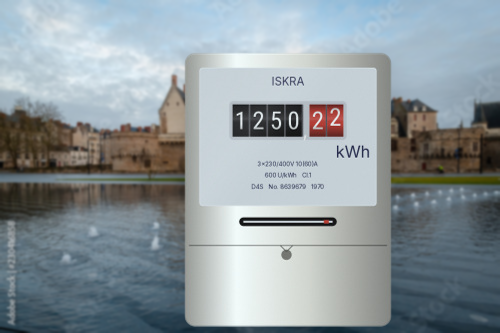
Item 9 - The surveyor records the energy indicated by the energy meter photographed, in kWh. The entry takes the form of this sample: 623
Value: 1250.22
